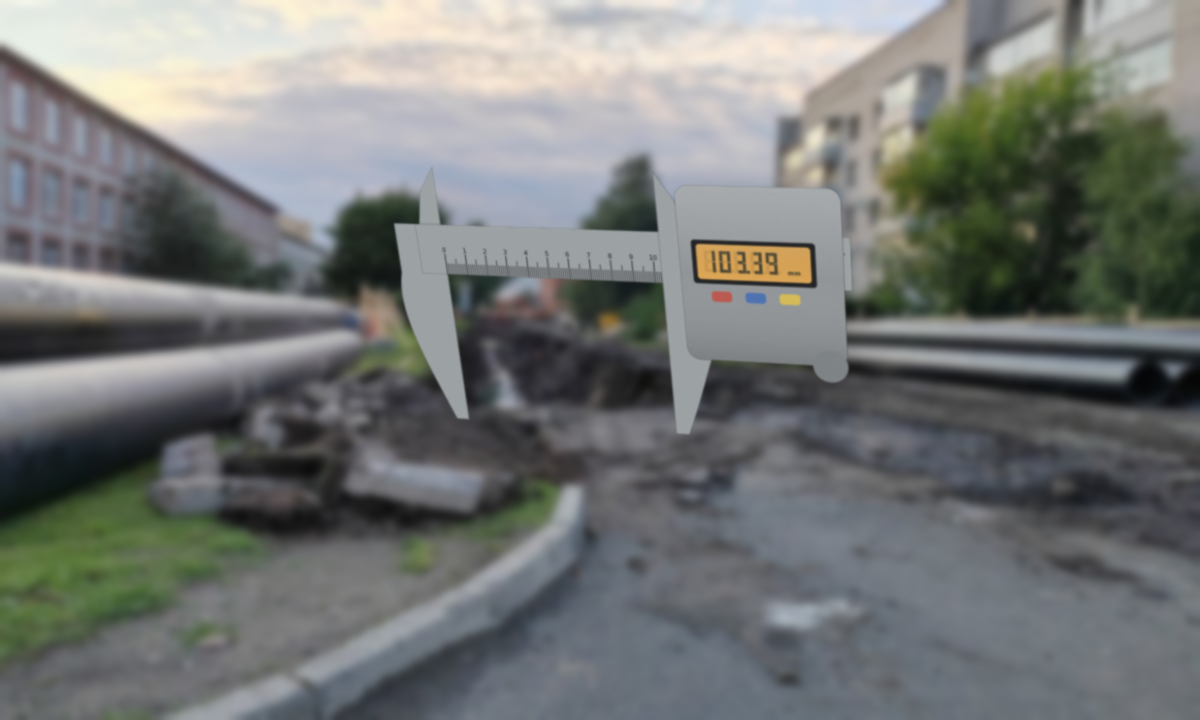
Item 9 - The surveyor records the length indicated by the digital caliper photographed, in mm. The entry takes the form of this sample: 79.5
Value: 103.39
